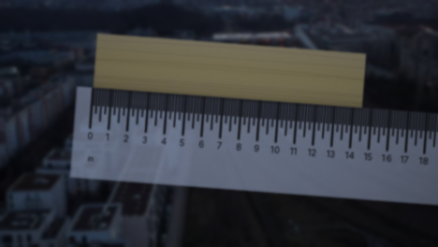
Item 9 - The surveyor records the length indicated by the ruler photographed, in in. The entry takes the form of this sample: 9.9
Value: 14.5
